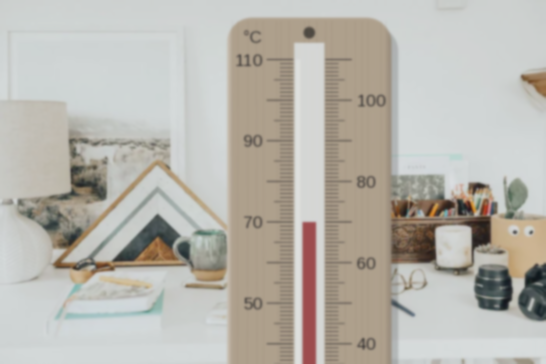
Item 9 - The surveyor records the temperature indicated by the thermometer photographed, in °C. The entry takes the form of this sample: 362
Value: 70
